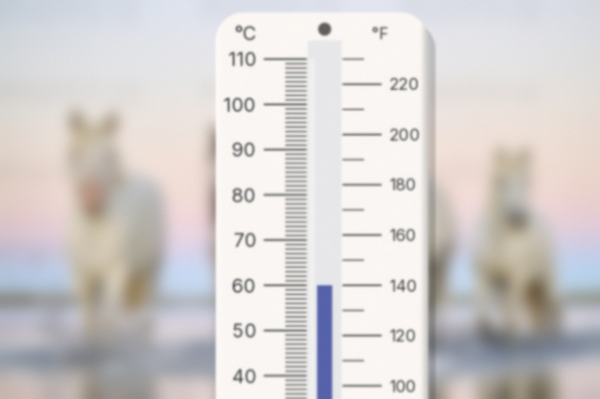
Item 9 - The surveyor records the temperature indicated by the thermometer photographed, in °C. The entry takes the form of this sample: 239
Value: 60
